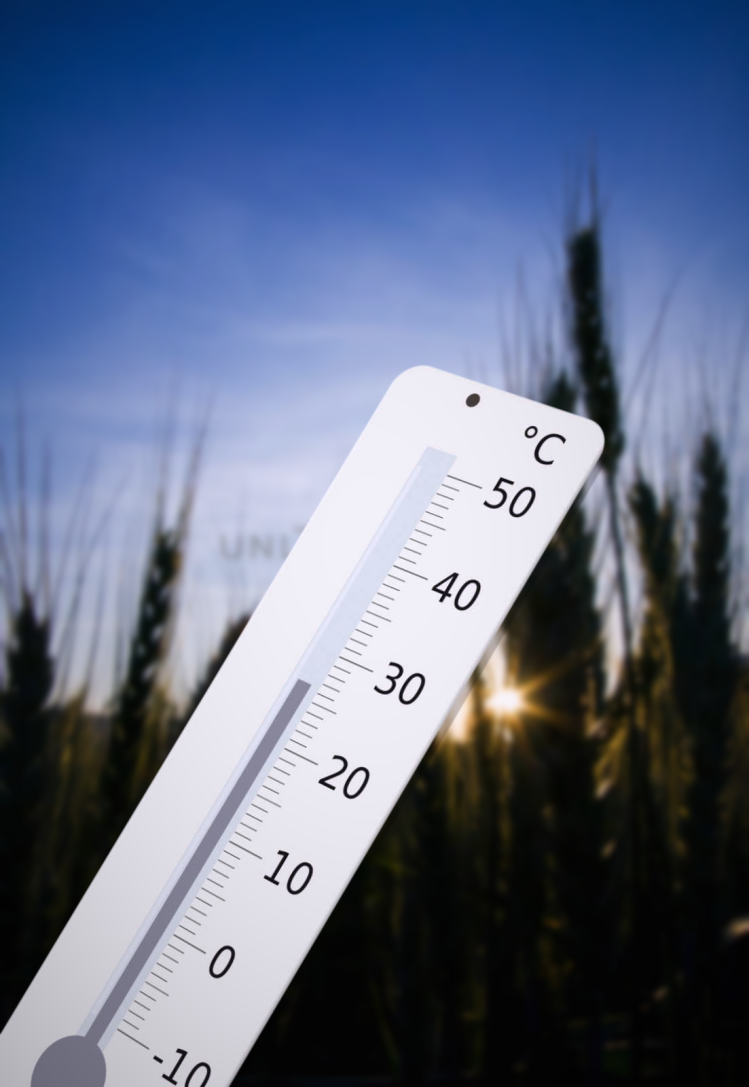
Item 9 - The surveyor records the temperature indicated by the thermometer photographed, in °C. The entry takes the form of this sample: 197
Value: 26.5
